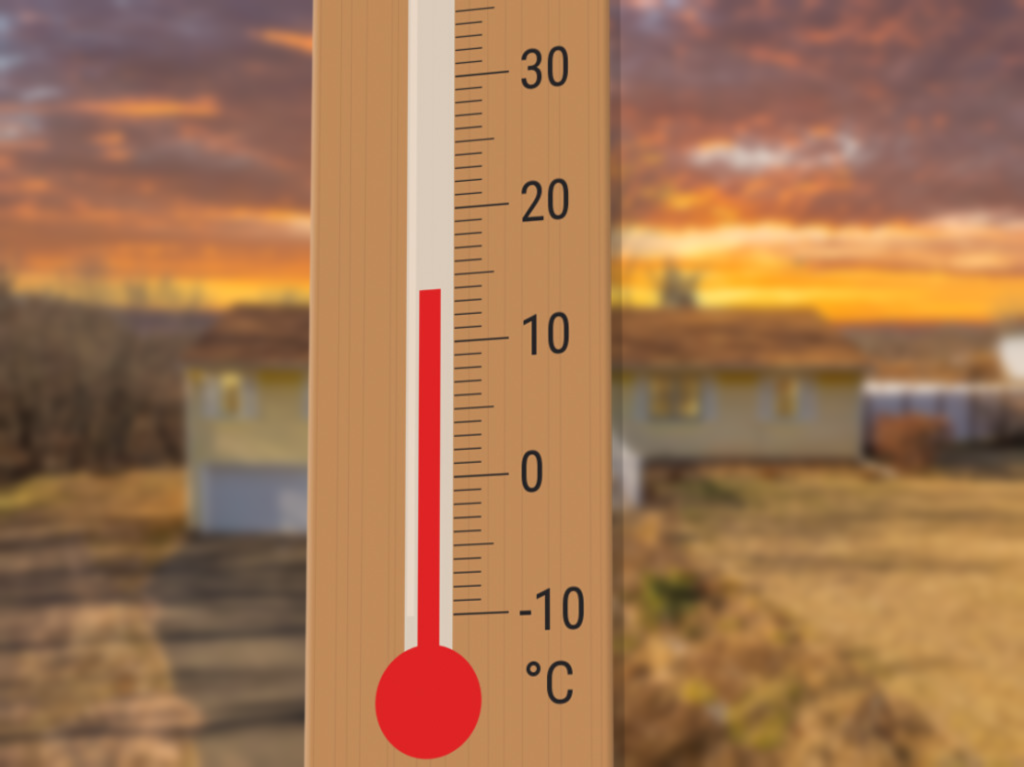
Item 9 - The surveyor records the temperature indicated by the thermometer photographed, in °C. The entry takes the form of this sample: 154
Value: 14
